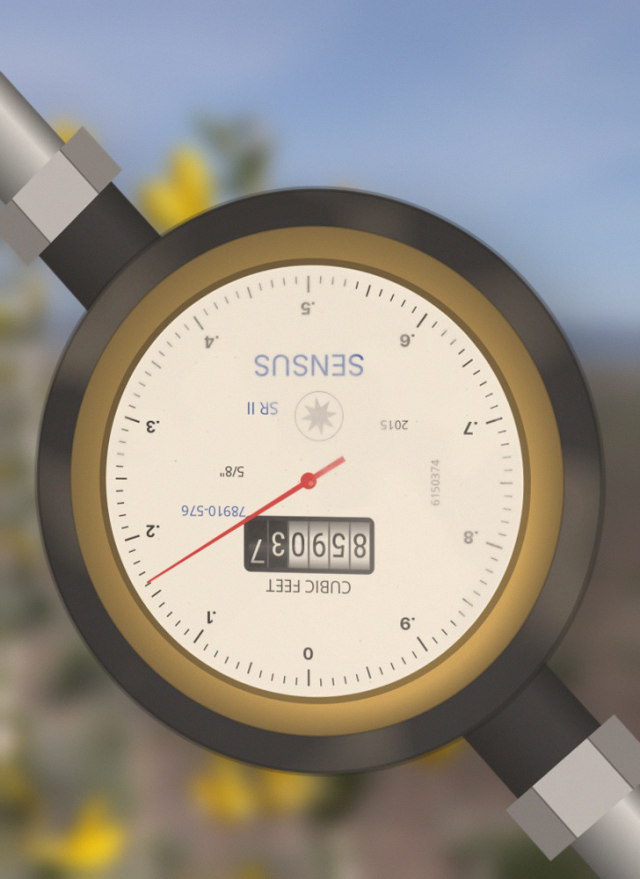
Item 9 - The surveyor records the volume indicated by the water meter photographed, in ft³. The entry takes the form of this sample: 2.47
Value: 859037.16
